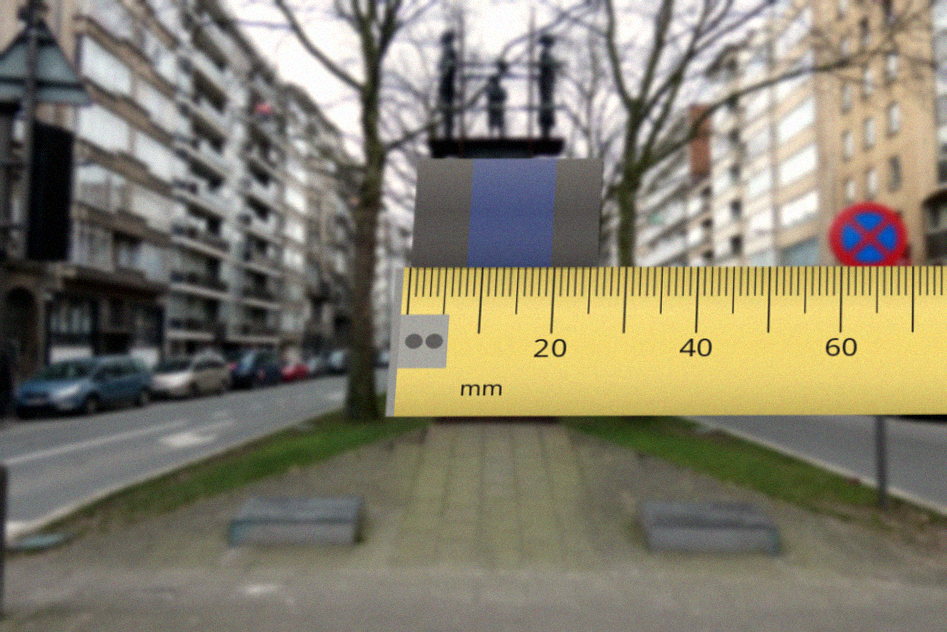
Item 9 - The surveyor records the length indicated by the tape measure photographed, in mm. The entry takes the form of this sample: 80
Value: 26
